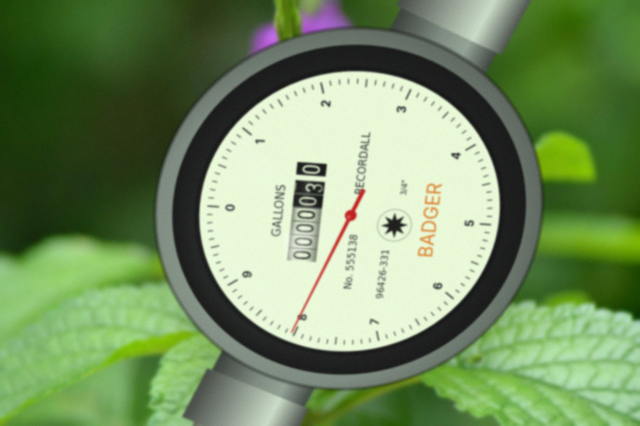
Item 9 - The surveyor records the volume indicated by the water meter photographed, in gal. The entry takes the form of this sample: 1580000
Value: 28.0
